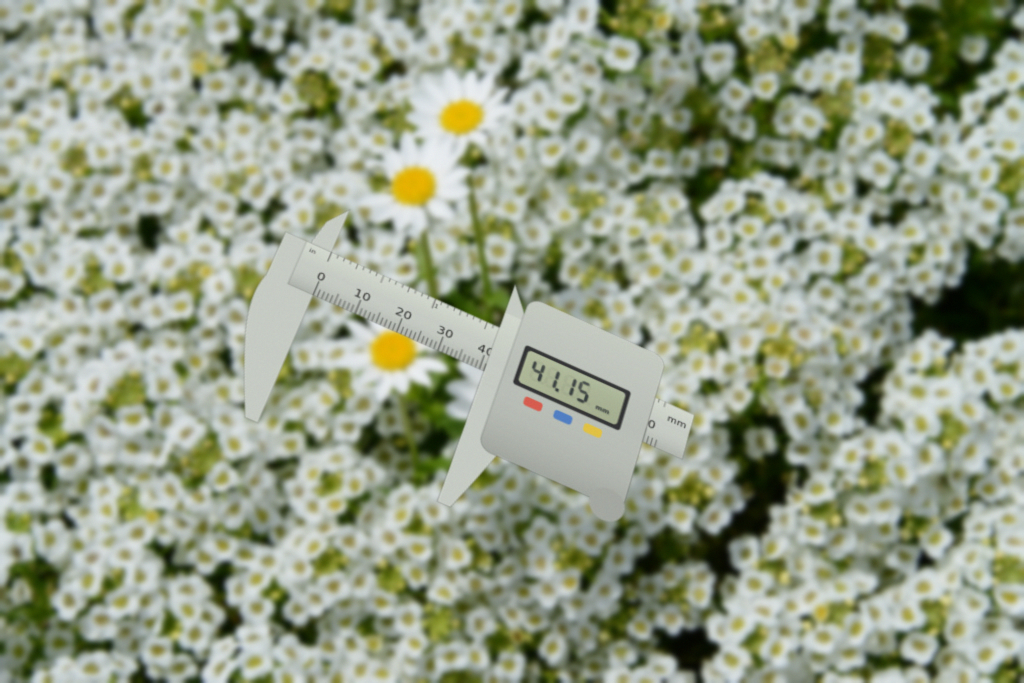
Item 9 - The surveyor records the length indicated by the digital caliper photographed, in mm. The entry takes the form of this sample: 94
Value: 41.15
